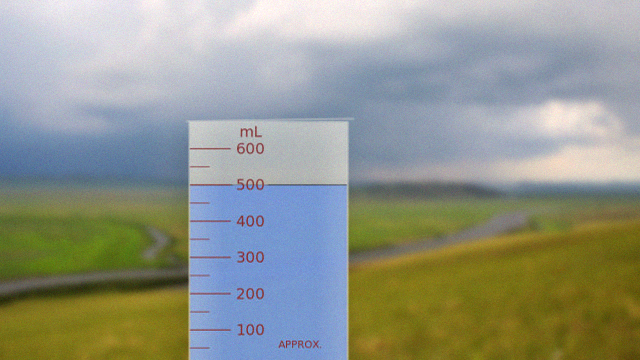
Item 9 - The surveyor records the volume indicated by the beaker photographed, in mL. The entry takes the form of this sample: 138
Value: 500
